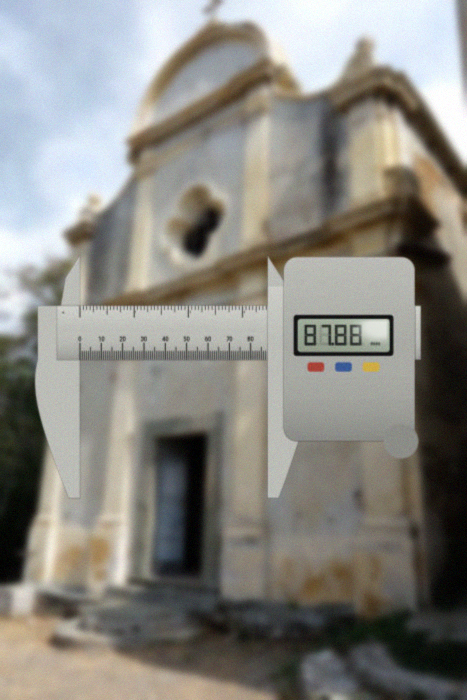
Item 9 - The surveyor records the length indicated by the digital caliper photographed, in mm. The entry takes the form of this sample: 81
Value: 87.88
